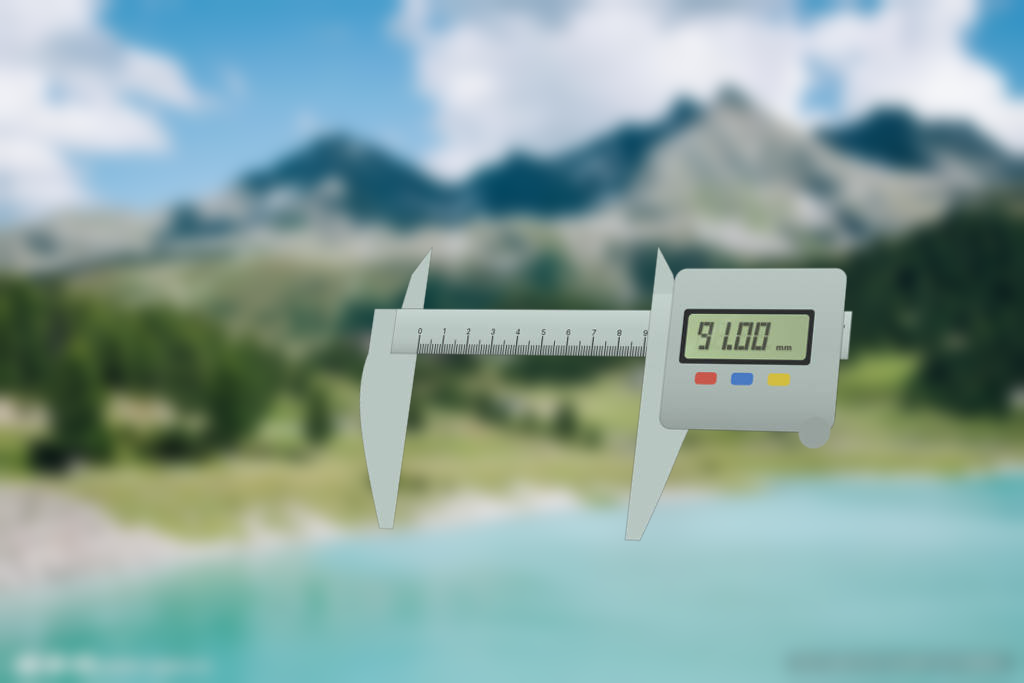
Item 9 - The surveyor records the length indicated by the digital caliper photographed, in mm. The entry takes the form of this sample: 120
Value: 91.00
